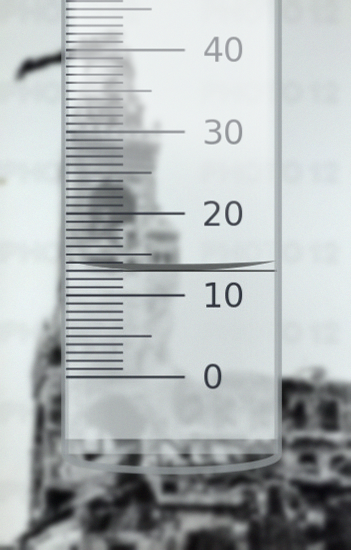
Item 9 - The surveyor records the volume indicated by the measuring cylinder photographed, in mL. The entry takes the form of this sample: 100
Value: 13
